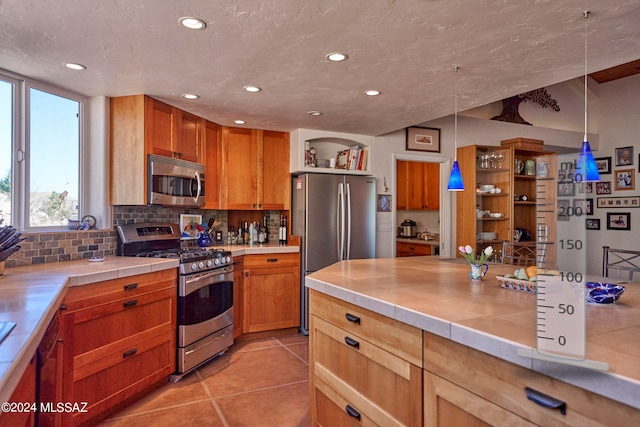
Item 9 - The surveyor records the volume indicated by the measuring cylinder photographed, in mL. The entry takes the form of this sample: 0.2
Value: 100
